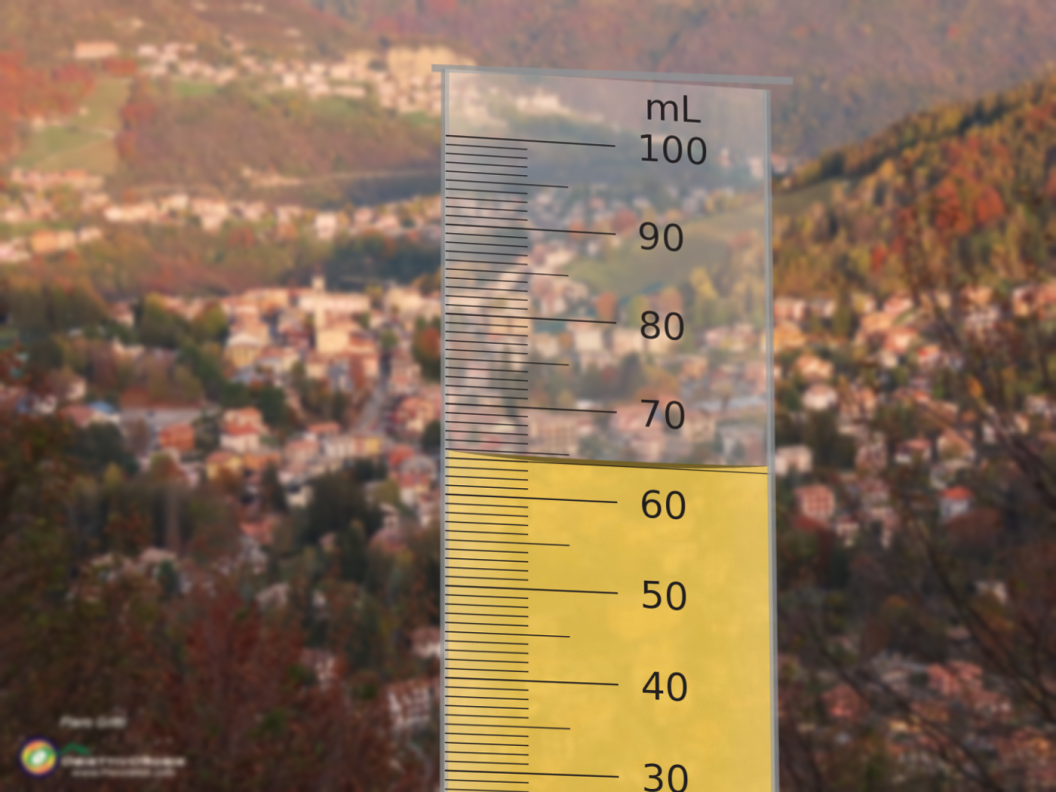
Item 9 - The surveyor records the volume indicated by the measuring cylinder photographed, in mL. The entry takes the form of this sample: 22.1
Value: 64
